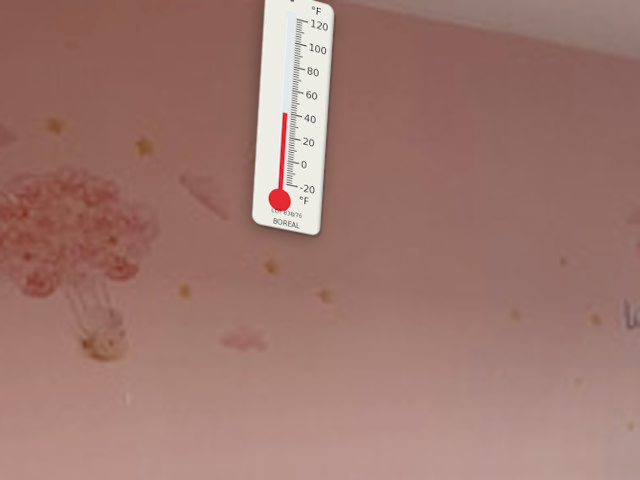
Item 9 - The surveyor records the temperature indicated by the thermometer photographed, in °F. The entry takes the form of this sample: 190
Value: 40
